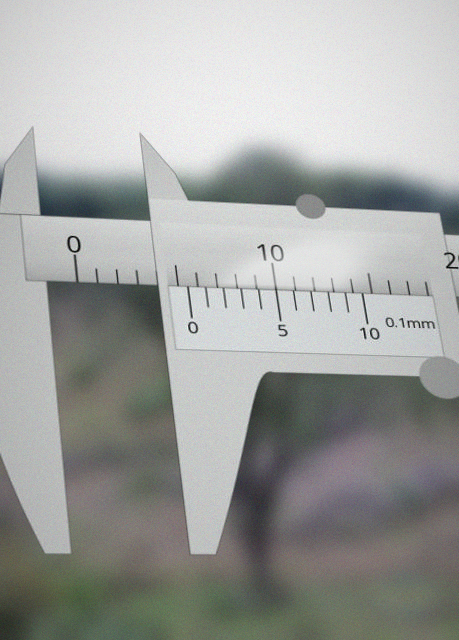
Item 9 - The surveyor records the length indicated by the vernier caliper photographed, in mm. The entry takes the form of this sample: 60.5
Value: 5.5
